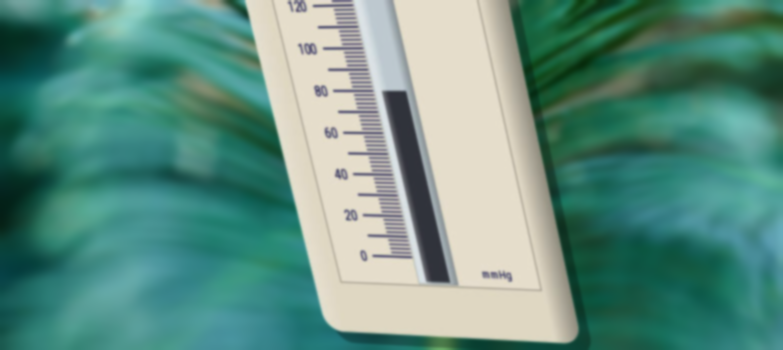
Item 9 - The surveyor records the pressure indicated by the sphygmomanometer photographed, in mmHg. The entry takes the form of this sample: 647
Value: 80
